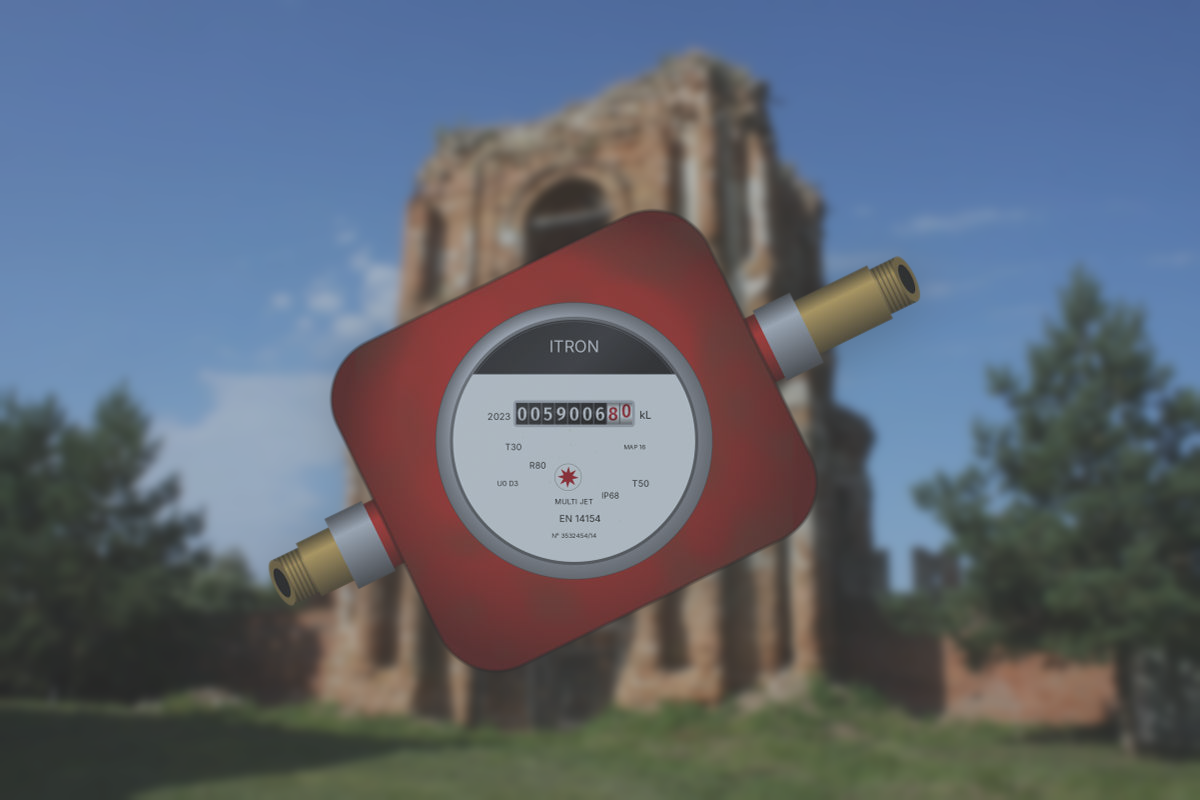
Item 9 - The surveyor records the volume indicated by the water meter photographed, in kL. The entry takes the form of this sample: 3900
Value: 59006.80
